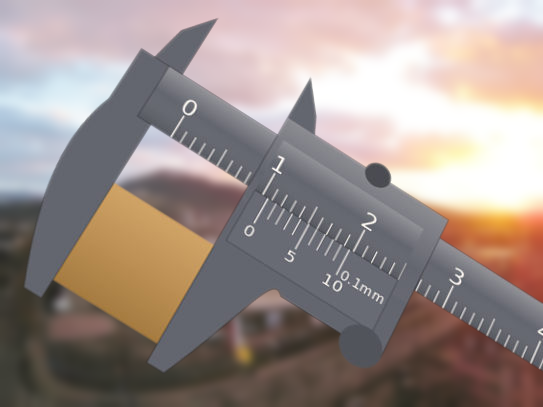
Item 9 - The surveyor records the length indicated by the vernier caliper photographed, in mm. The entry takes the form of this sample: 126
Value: 10.6
